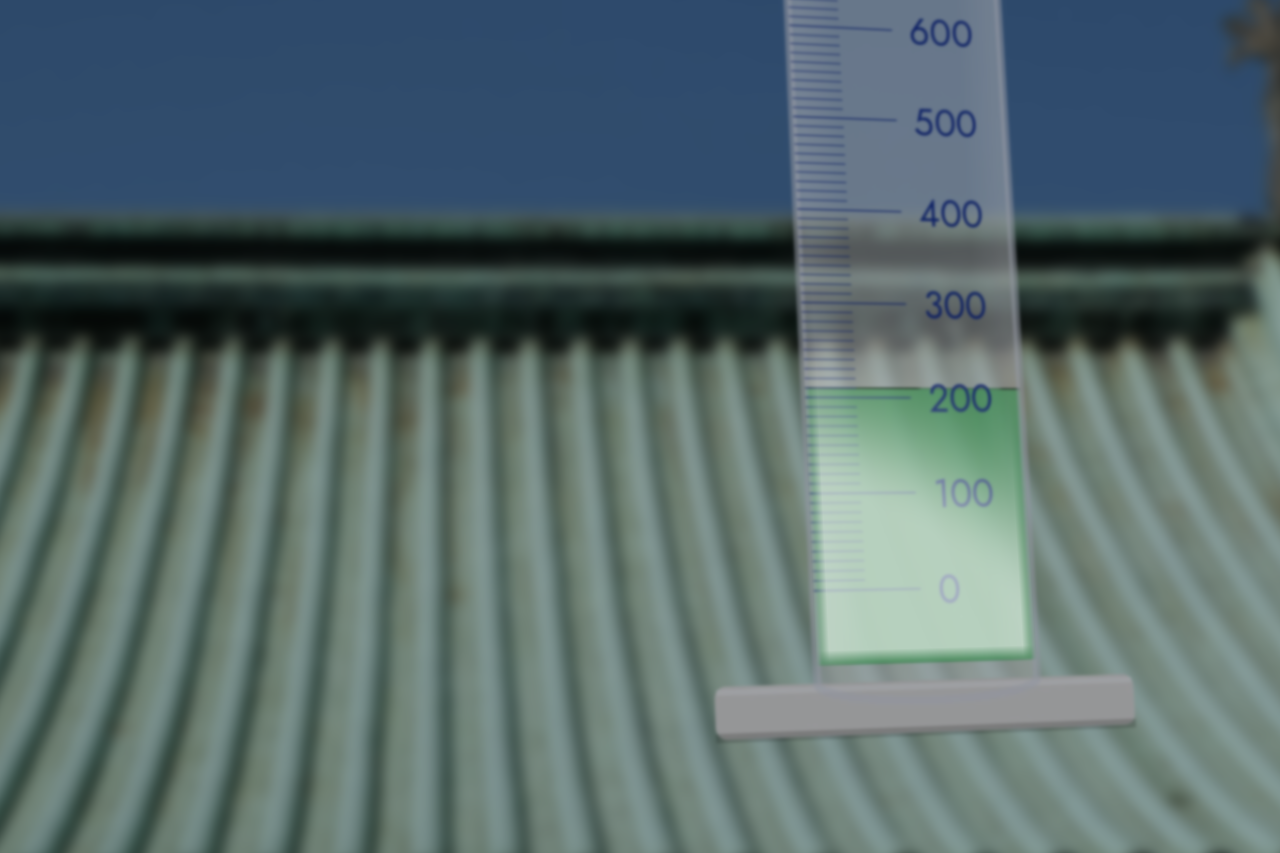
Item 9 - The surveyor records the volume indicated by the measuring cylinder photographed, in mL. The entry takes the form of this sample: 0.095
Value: 210
